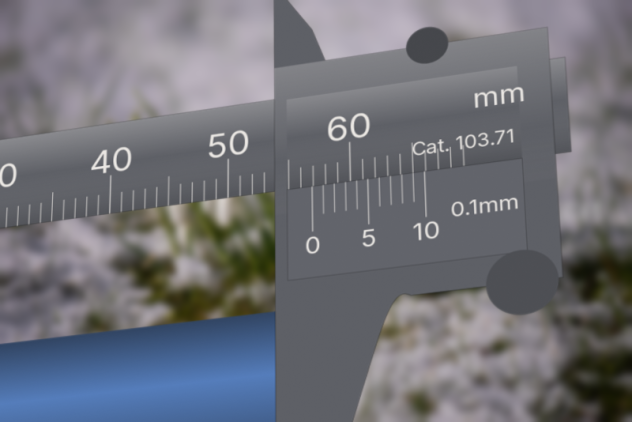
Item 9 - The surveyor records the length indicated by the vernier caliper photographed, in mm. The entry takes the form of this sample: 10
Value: 56.9
